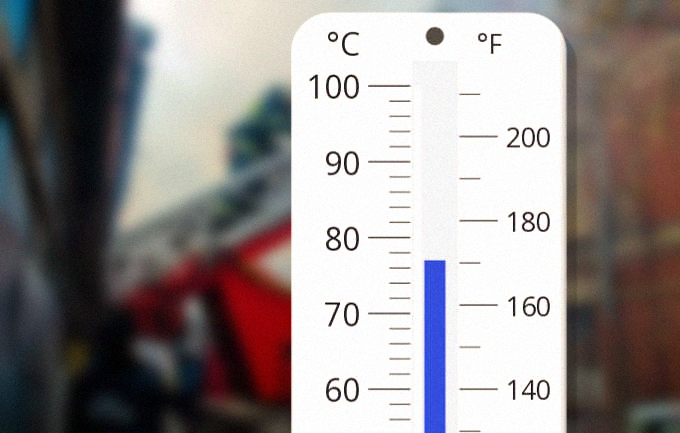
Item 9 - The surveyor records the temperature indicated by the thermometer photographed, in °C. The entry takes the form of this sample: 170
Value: 77
